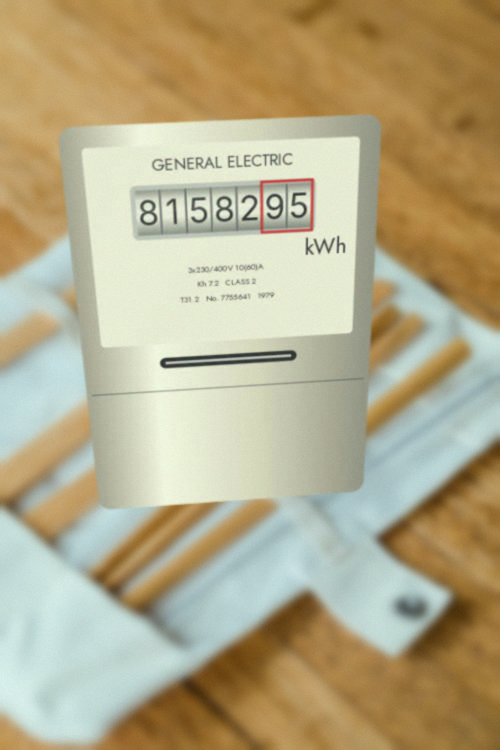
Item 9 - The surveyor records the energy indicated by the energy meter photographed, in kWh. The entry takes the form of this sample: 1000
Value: 81582.95
